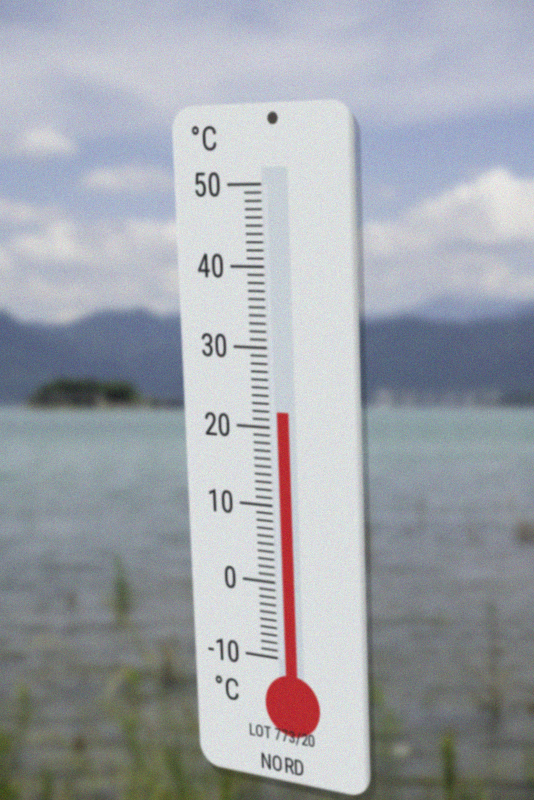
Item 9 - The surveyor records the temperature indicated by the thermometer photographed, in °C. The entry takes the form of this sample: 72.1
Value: 22
